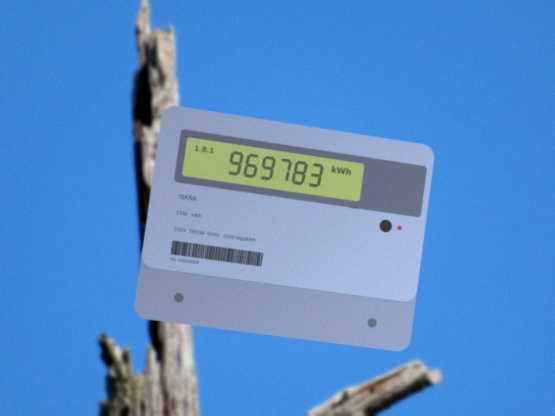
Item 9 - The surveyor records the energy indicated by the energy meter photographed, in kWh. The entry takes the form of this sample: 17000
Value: 969783
